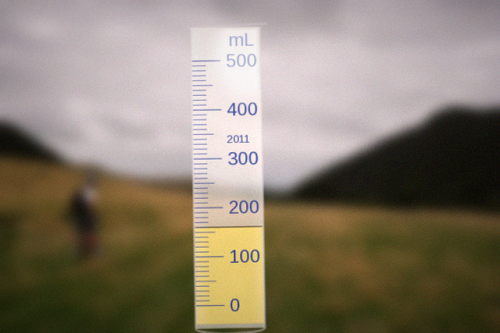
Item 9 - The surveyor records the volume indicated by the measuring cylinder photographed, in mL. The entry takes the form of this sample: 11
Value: 160
